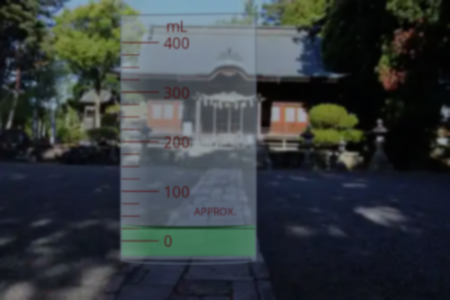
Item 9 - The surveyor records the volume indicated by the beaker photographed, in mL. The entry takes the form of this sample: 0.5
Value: 25
